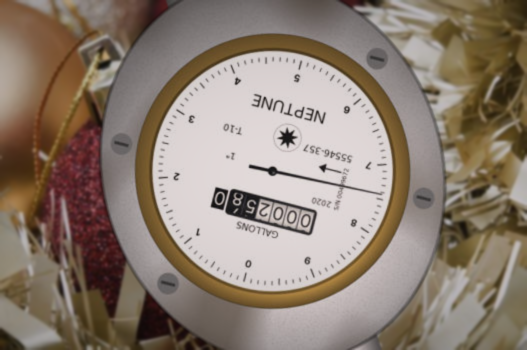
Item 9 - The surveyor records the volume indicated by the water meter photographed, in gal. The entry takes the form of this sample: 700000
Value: 2577.4
